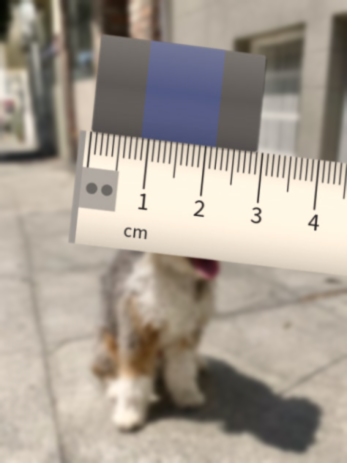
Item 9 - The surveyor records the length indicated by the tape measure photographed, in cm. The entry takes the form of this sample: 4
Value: 2.9
